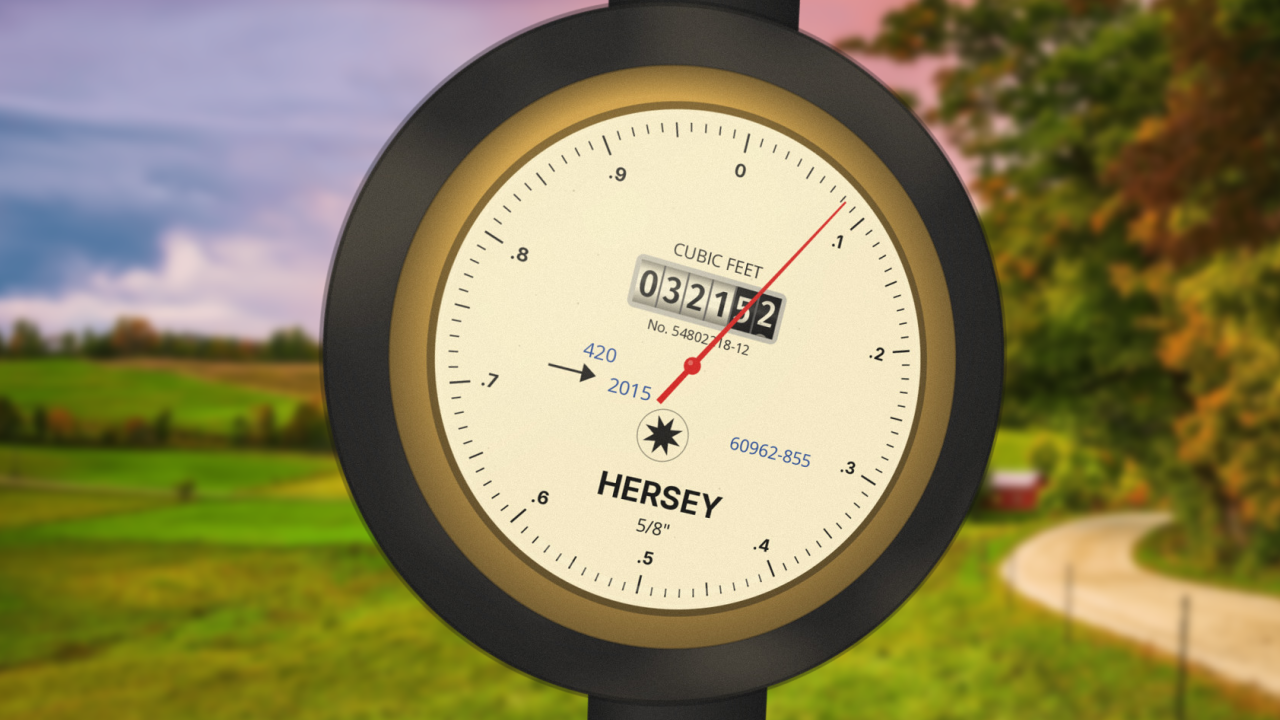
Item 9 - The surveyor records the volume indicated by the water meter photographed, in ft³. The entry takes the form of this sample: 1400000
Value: 32152.08
